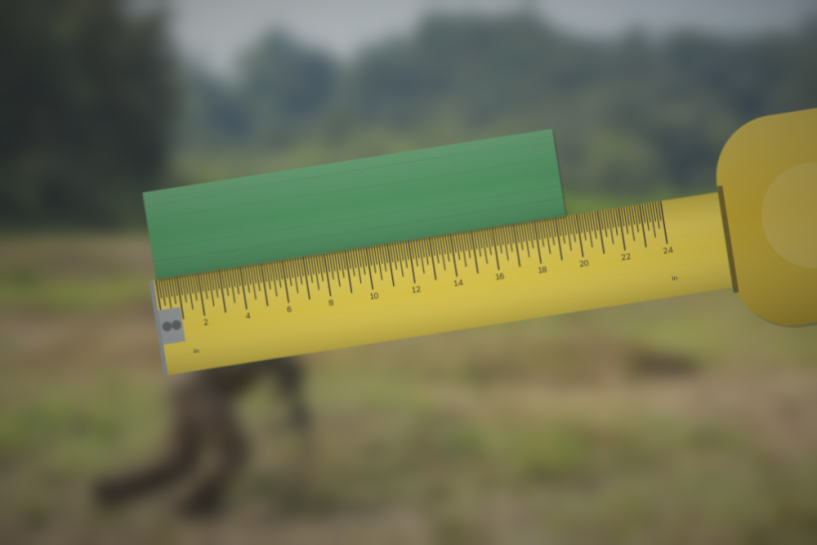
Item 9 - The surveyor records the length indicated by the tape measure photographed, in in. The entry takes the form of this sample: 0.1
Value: 19.5
